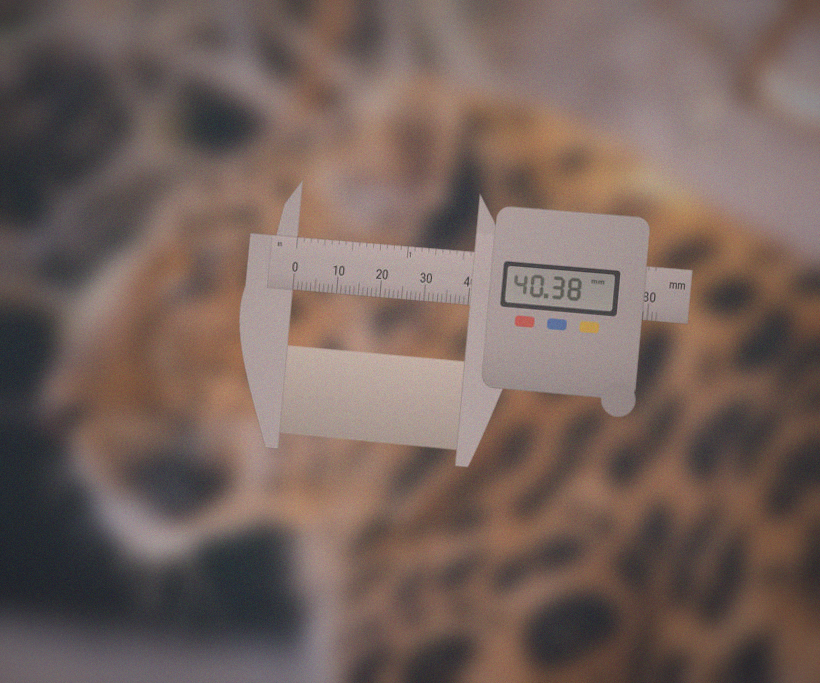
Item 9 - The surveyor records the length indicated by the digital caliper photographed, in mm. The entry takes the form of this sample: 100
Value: 40.38
